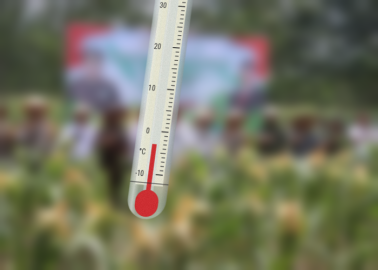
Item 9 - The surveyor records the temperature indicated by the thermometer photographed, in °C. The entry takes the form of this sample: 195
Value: -3
